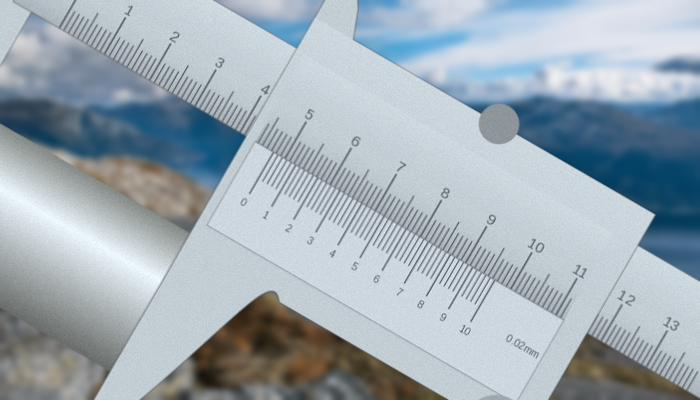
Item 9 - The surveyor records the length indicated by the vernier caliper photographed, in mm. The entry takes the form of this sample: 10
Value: 47.5
